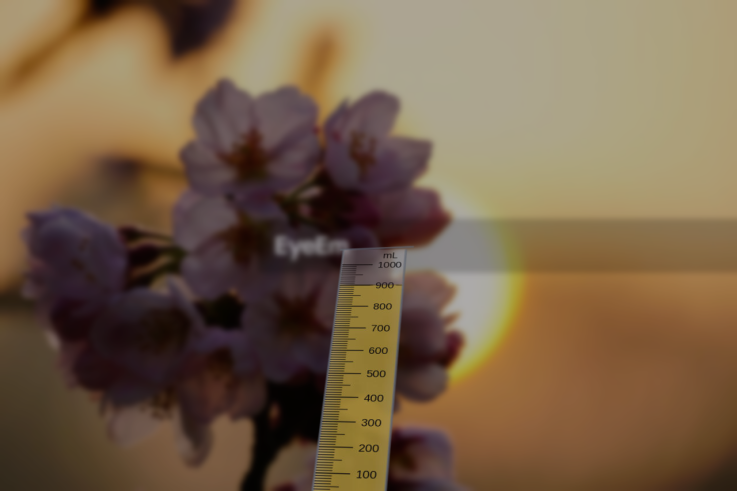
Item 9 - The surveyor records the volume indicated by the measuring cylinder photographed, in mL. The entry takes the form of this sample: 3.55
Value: 900
